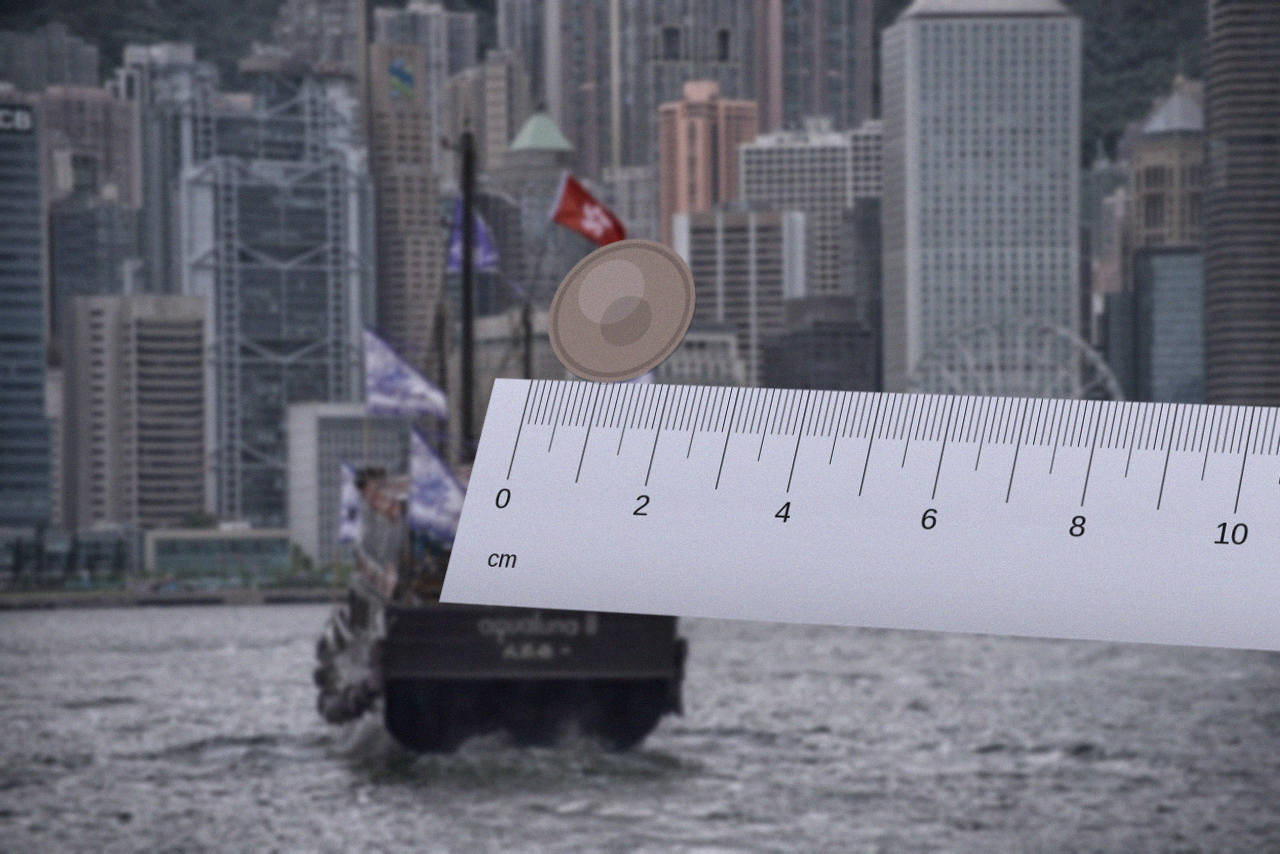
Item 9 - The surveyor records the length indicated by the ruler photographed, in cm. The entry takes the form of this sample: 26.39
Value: 2.1
